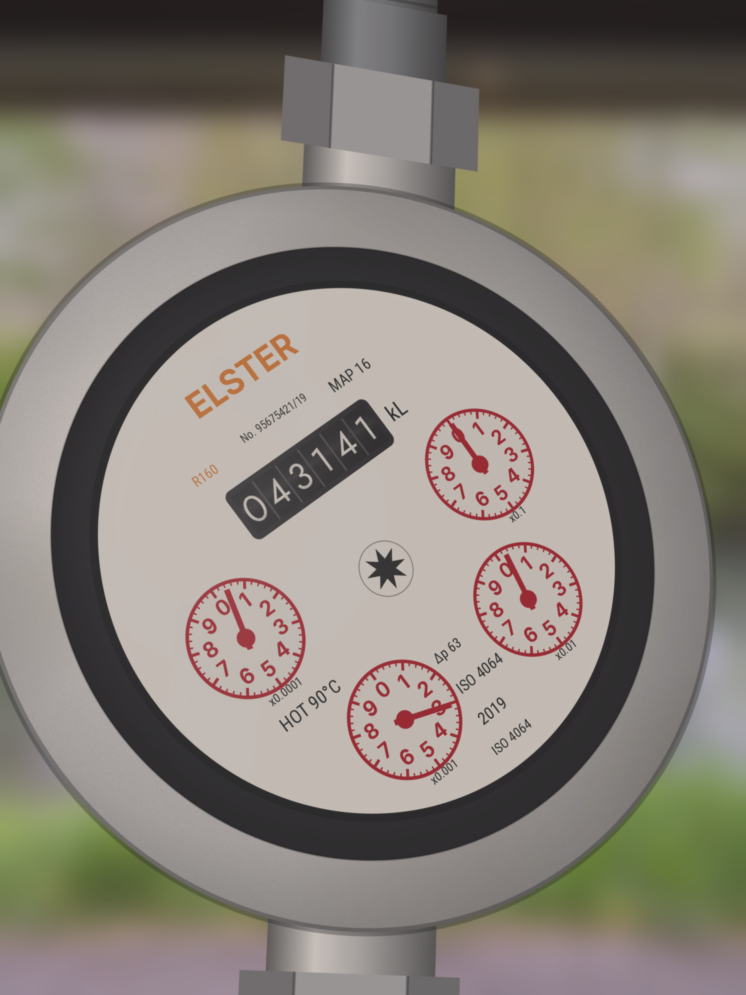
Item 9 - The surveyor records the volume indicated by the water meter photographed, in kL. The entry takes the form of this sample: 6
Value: 43141.0030
